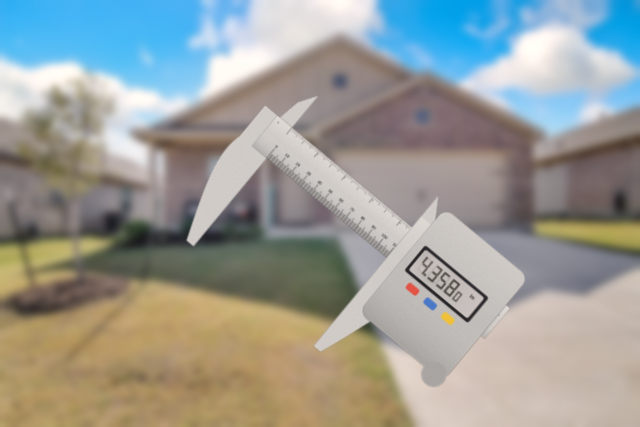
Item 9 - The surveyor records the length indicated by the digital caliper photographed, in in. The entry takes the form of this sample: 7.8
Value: 4.3580
